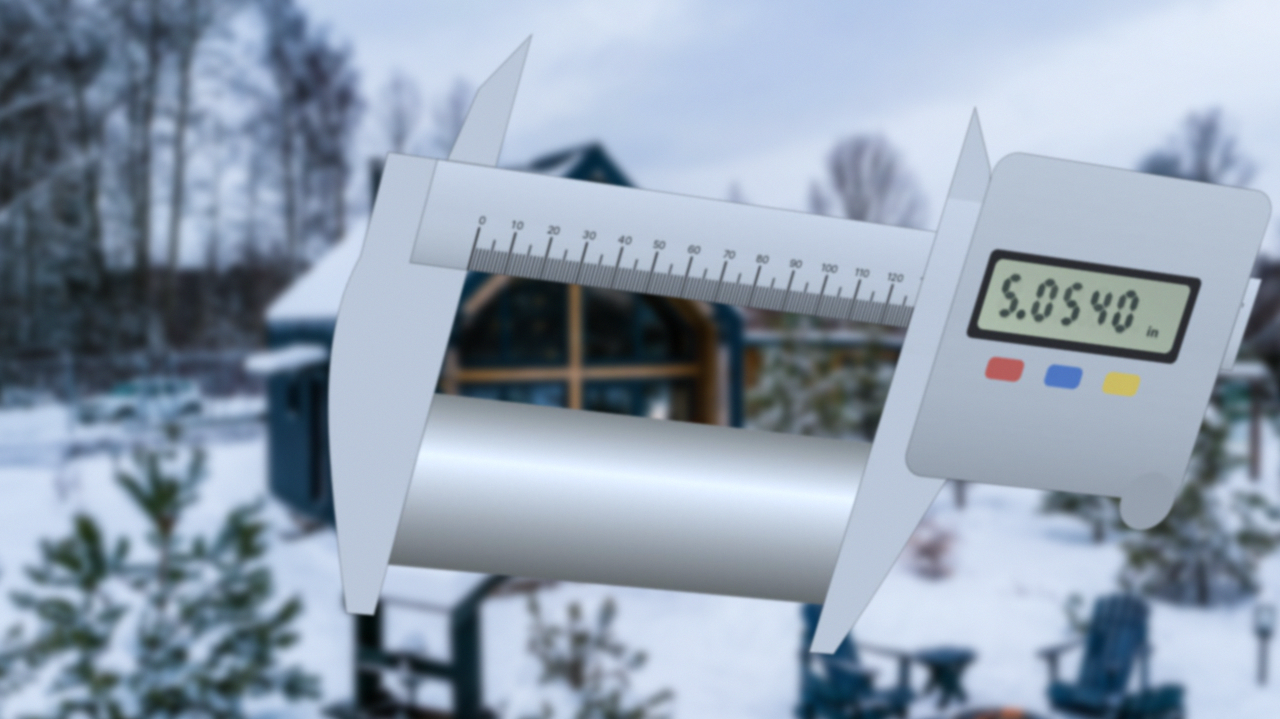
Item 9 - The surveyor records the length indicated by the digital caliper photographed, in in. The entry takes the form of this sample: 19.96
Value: 5.0540
